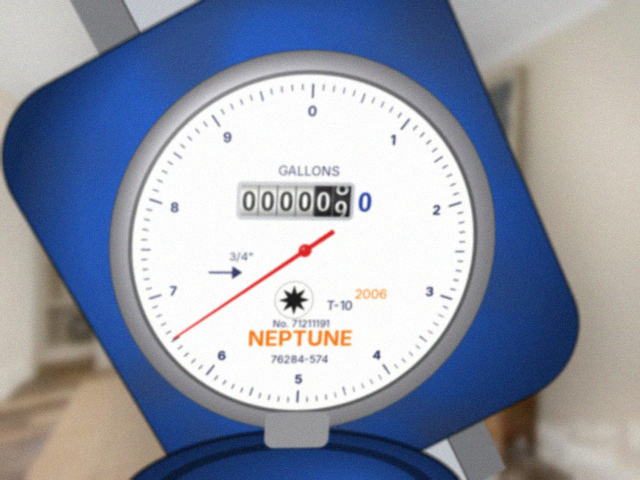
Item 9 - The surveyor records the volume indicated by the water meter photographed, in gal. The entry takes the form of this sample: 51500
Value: 86.5
